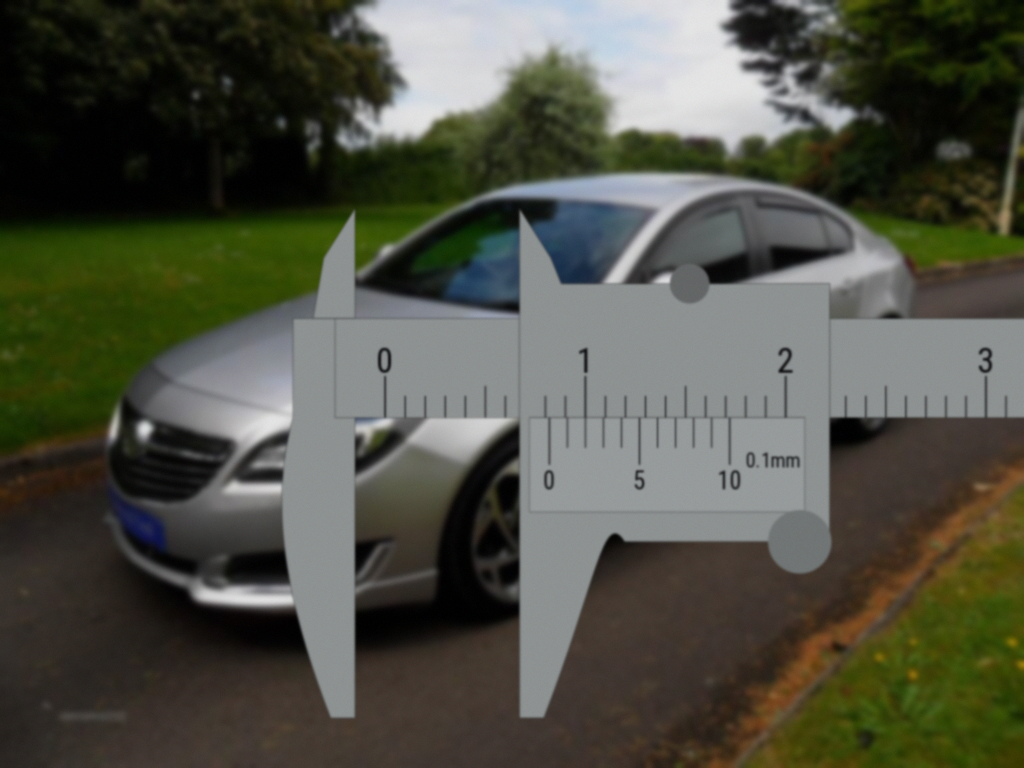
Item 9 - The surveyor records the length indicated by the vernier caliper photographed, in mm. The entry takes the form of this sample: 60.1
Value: 8.2
